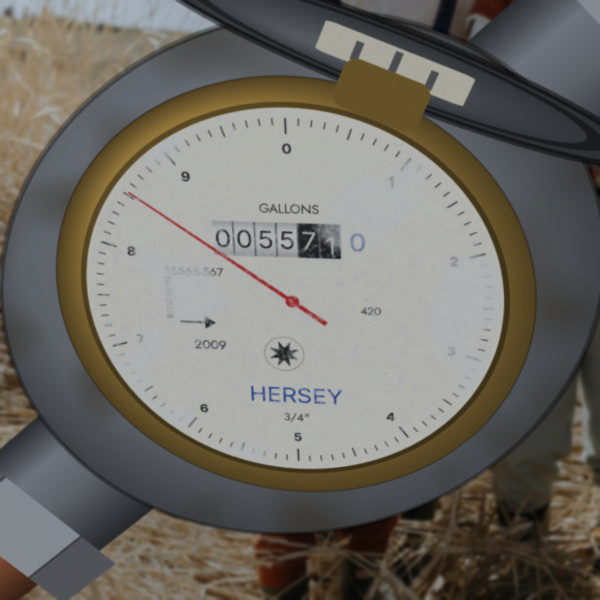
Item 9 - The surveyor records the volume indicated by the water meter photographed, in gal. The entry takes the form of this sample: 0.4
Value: 55708.5
